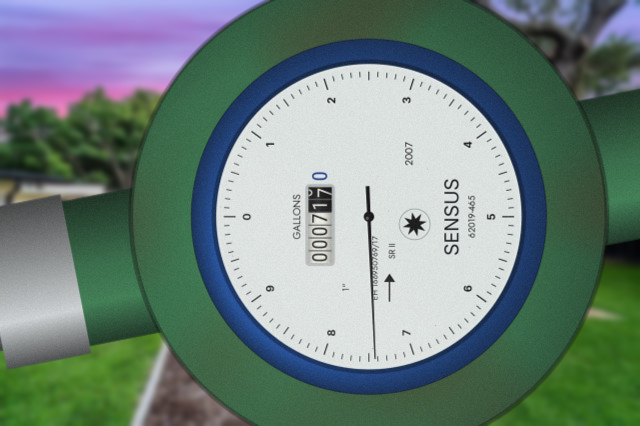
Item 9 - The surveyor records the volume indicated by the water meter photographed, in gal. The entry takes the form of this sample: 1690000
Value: 7167.4
